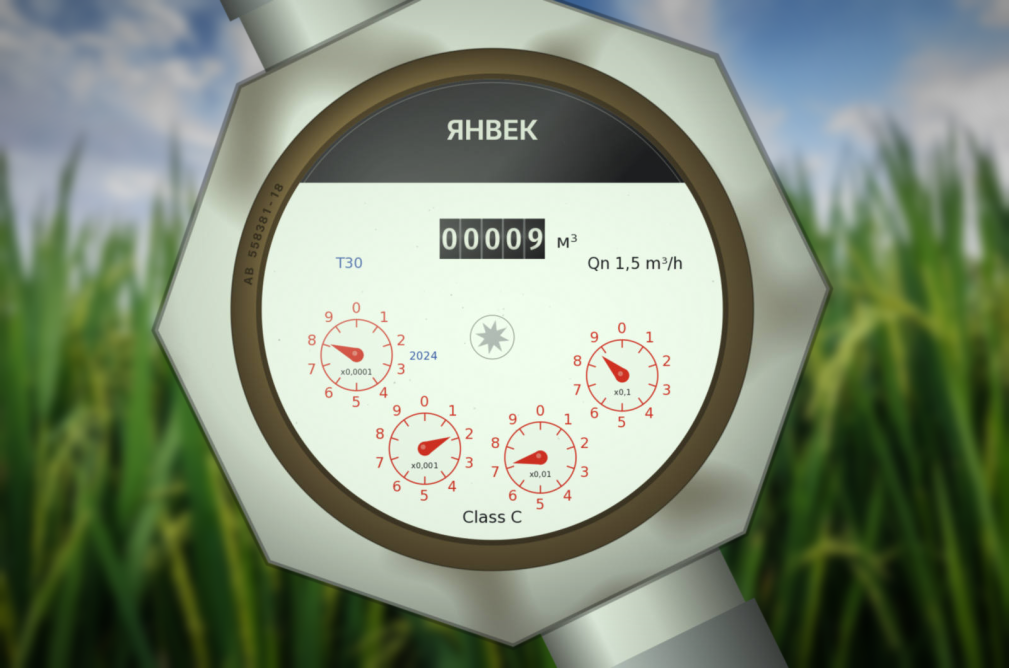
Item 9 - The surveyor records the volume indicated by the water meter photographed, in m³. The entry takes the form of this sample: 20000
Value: 9.8718
